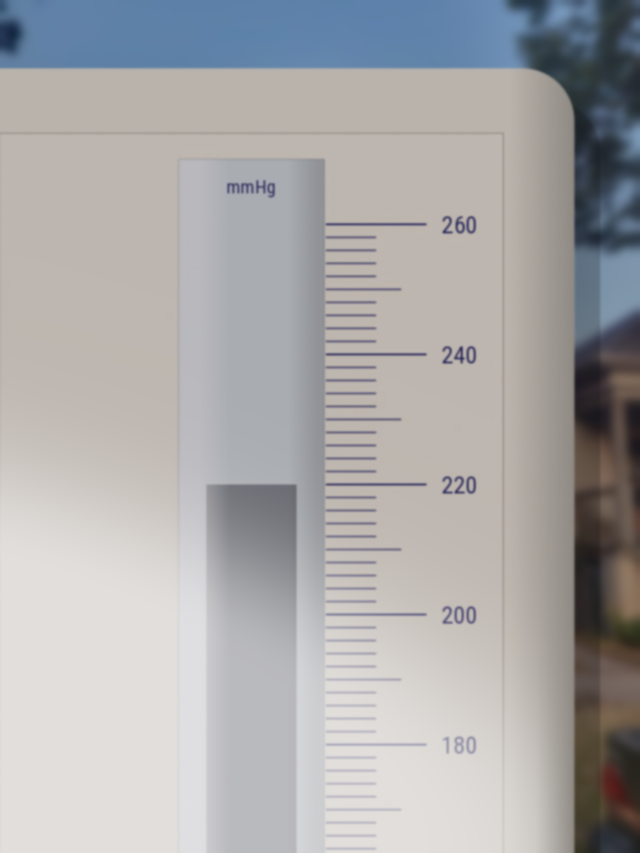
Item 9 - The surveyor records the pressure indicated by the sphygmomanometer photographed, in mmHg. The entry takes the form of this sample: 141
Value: 220
